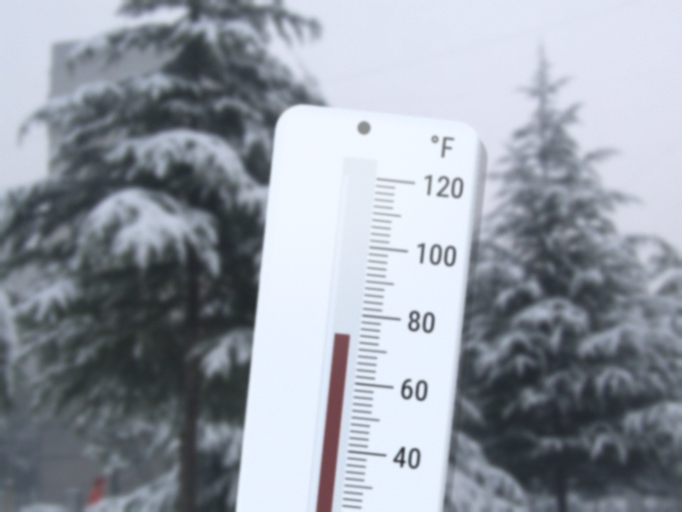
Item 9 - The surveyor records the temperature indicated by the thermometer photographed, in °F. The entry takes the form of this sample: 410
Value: 74
